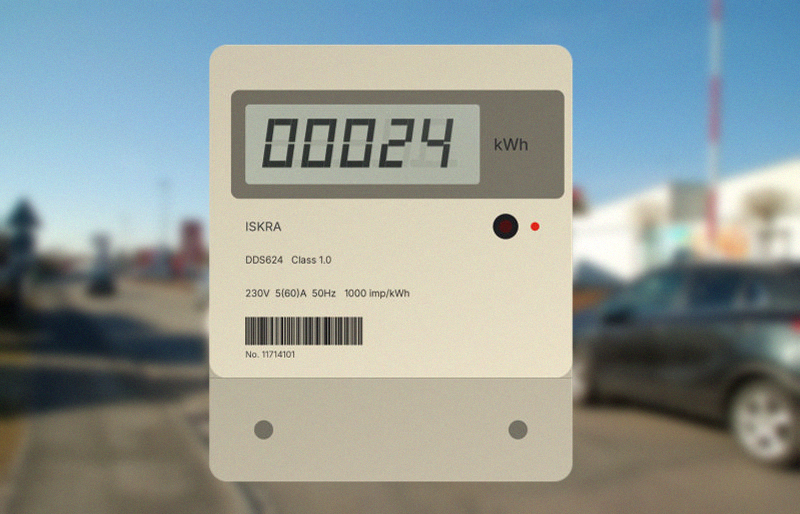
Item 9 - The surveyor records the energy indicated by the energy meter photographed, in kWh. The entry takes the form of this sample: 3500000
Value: 24
